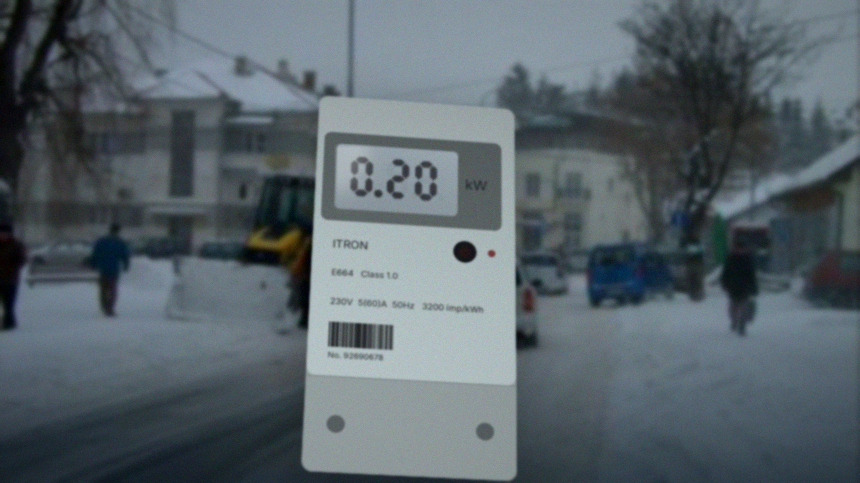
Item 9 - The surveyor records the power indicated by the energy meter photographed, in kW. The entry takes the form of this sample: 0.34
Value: 0.20
